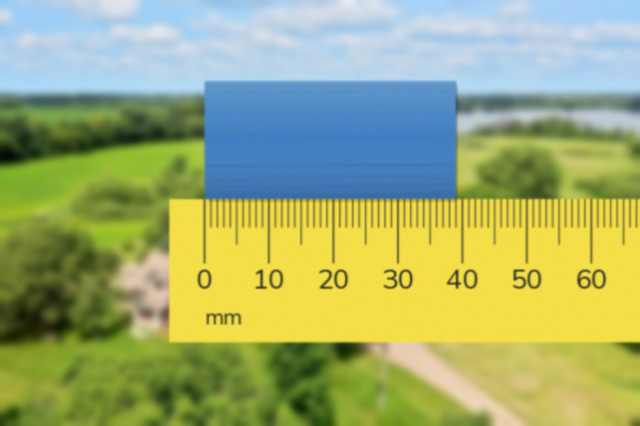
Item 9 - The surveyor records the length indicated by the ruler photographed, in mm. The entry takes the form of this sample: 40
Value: 39
